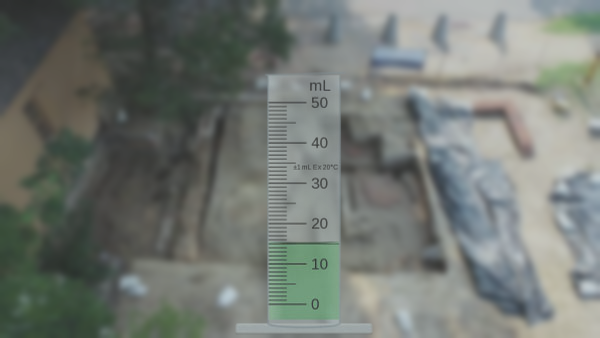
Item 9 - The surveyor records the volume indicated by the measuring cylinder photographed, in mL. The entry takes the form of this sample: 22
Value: 15
